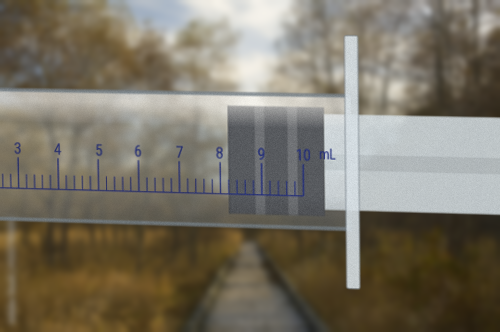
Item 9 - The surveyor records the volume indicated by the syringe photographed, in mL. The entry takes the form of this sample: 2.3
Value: 8.2
